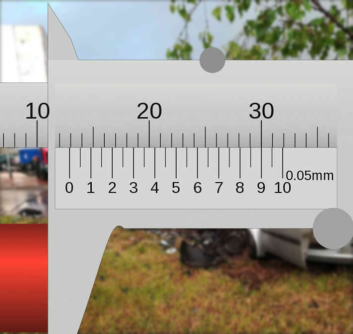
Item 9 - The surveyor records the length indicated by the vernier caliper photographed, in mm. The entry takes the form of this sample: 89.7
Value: 12.9
